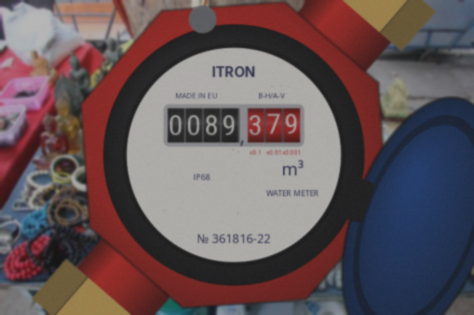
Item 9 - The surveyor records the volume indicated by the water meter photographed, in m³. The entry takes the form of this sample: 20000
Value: 89.379
